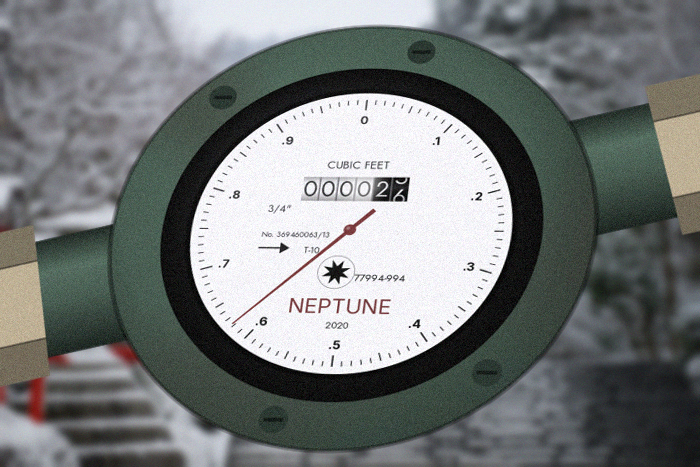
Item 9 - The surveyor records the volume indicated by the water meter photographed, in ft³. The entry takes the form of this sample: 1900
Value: 25.62
